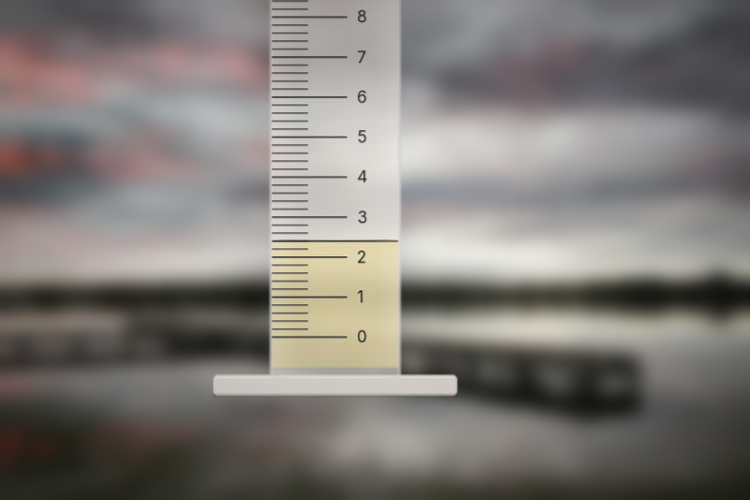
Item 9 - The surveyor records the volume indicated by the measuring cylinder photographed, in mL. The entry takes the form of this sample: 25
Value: 2.4
